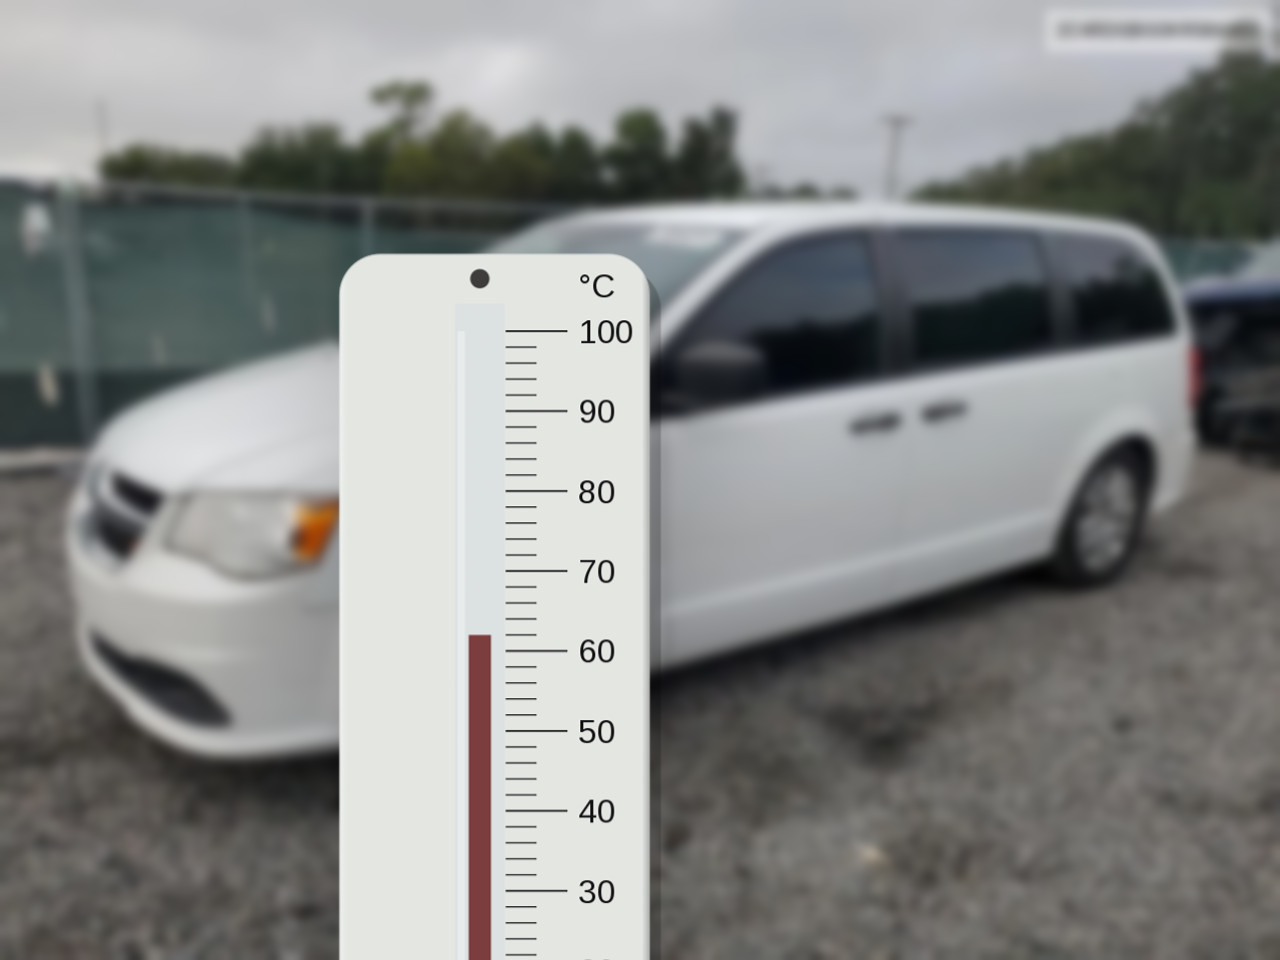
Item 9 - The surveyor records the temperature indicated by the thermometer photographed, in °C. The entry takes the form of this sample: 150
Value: 62
